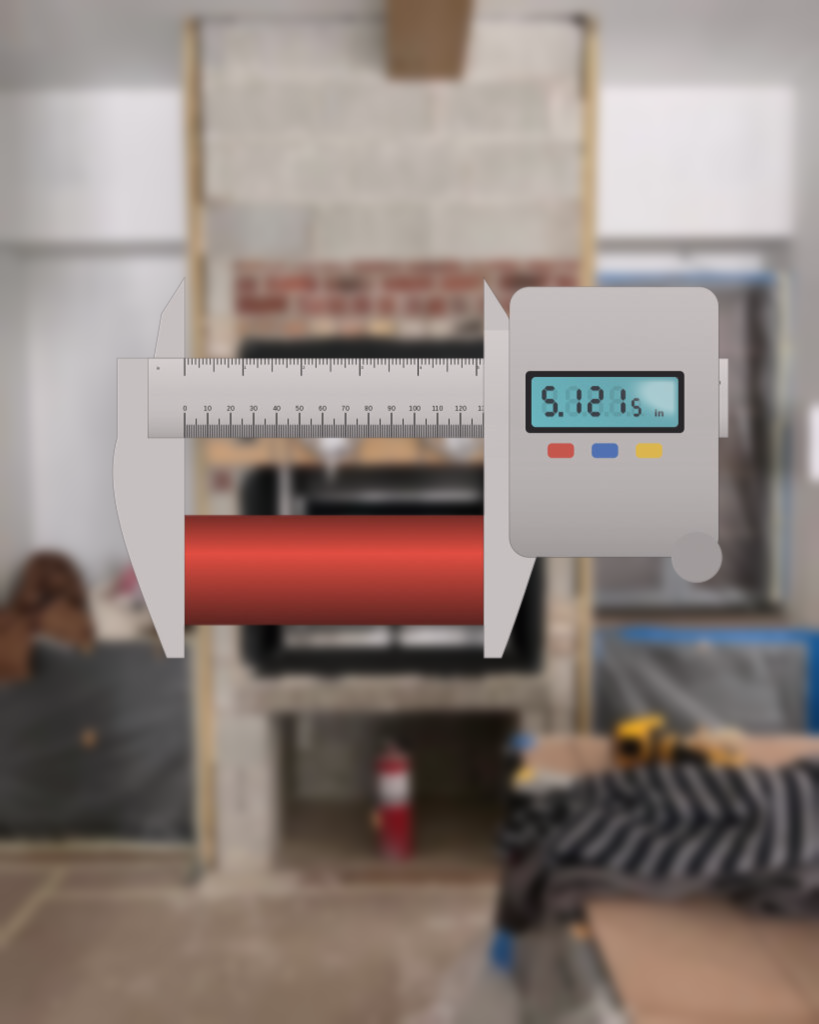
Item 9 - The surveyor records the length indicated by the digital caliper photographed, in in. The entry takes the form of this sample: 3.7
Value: 5.1215
